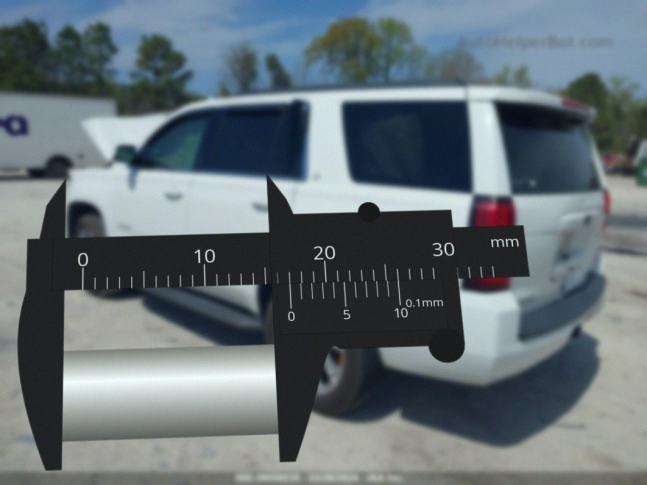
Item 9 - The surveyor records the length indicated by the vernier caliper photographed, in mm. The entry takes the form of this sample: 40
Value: 17.0
